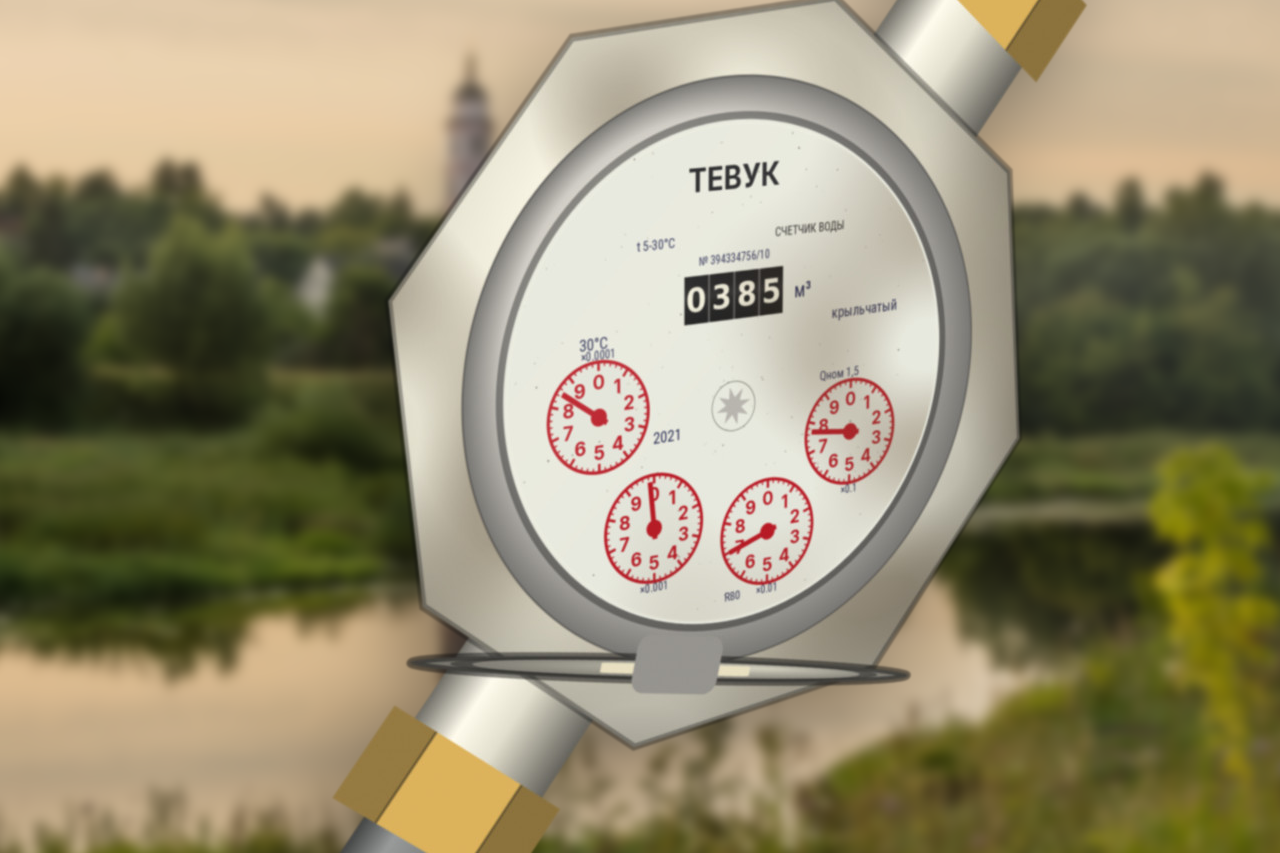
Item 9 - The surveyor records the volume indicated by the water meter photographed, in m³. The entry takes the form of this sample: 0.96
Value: 385.7698
